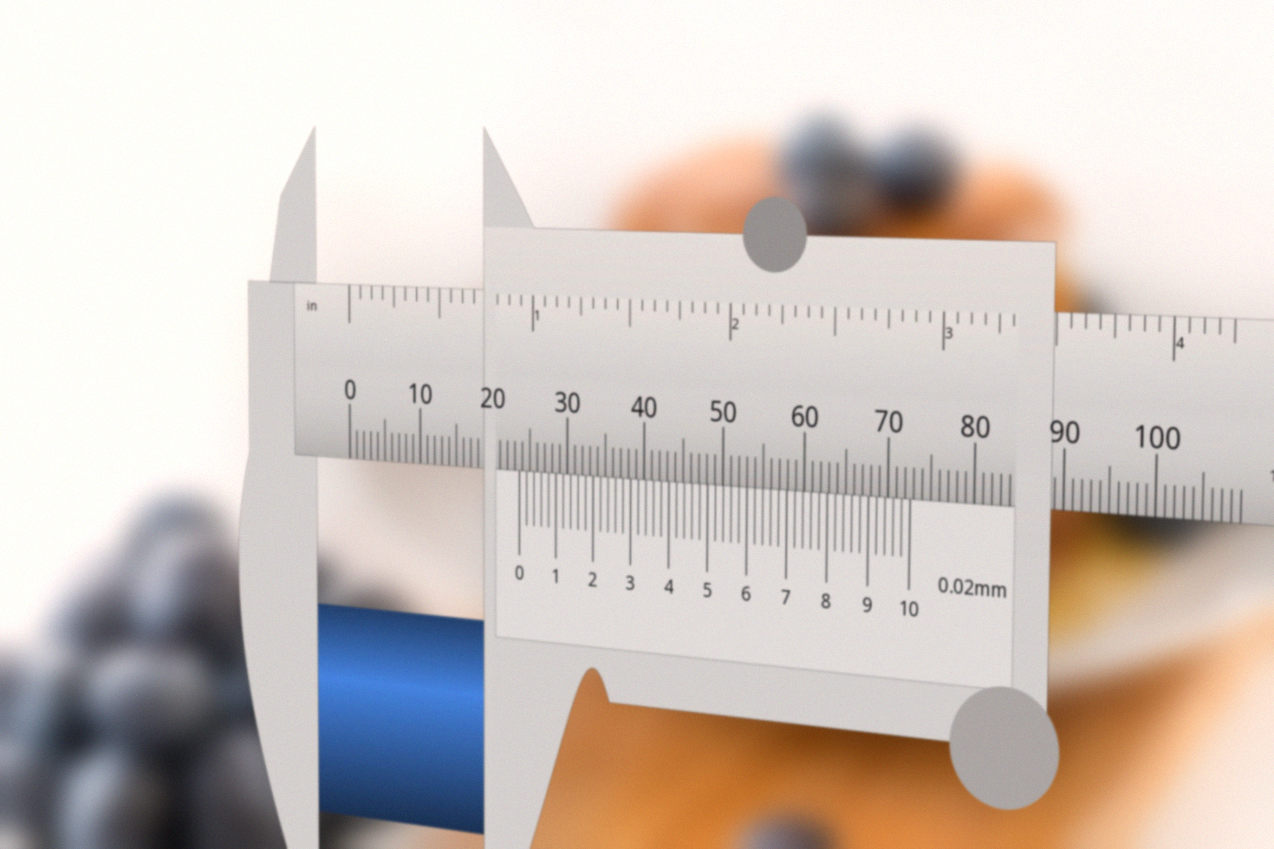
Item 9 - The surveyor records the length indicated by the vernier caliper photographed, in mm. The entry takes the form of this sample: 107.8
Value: 23.6
